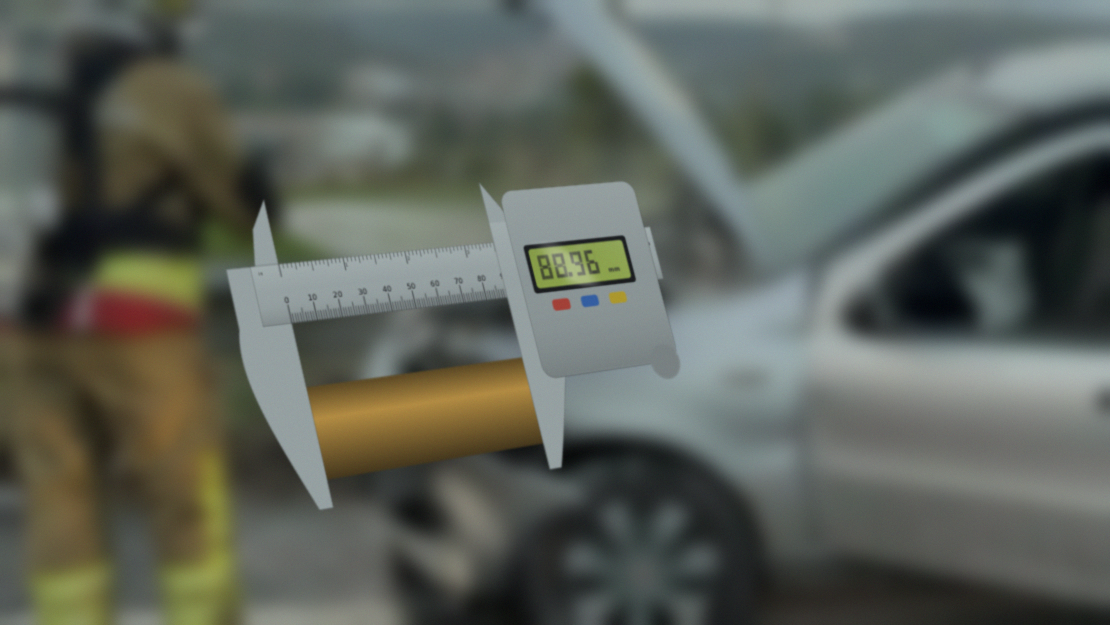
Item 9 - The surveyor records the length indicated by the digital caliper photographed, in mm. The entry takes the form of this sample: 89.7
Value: 88.96
